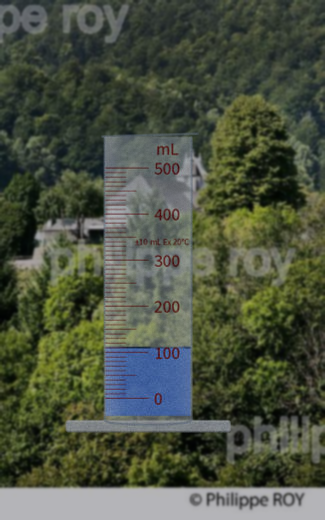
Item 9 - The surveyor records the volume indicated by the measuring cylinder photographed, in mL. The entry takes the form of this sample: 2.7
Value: 110
